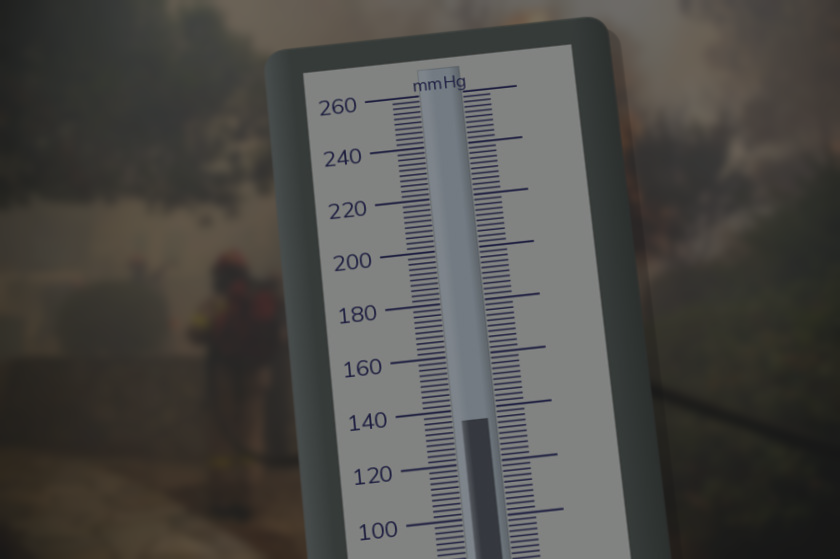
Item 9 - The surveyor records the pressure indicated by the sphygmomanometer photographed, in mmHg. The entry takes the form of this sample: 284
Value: 136
